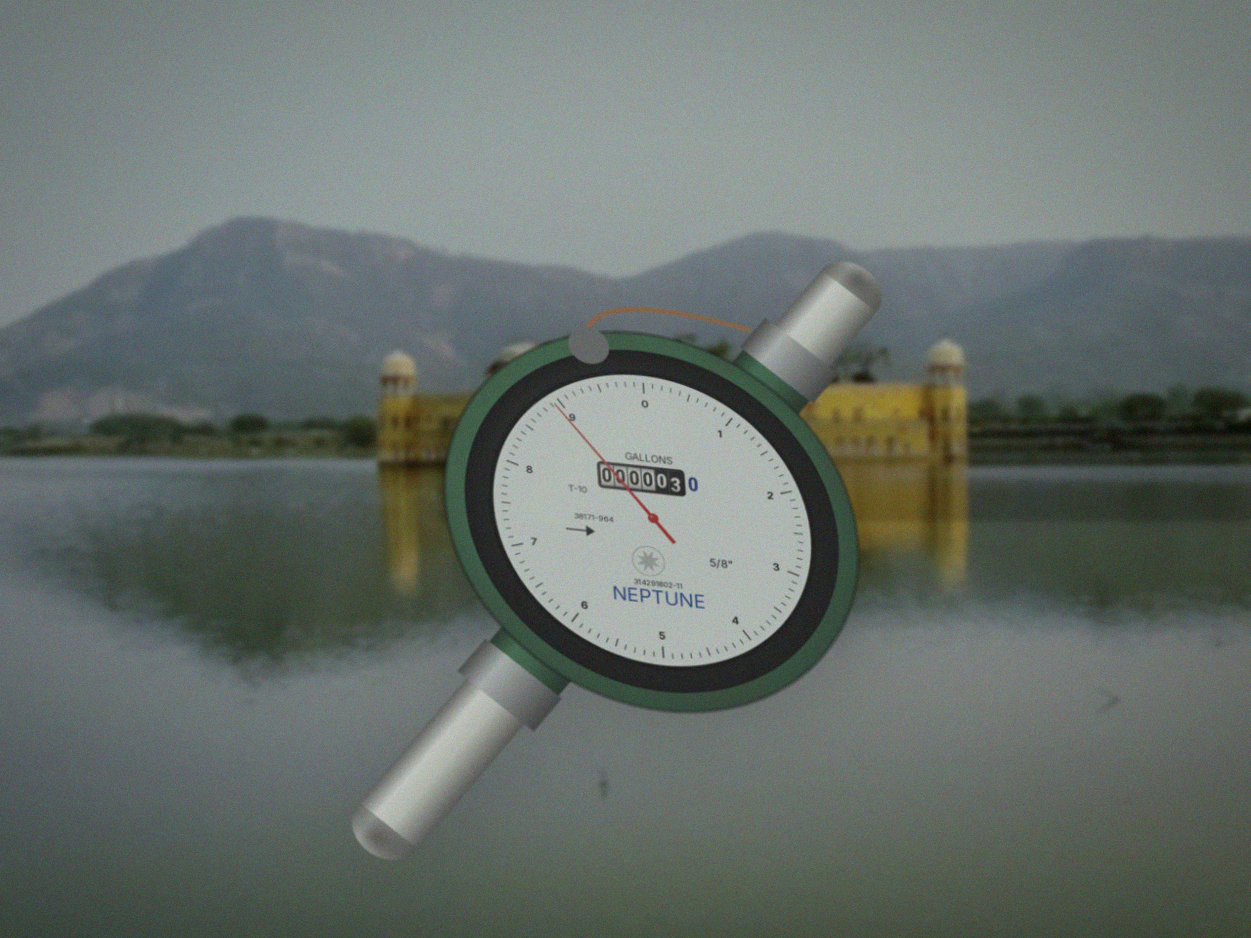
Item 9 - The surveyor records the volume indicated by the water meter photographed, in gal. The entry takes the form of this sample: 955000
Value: 28.9
